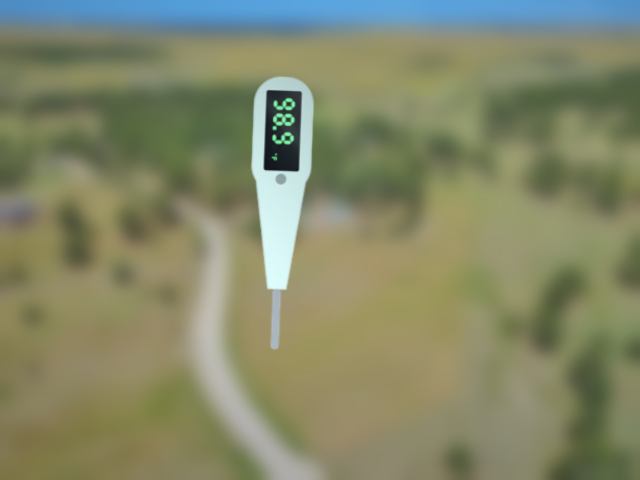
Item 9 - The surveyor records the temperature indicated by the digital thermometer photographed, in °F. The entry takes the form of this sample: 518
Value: 98.9
